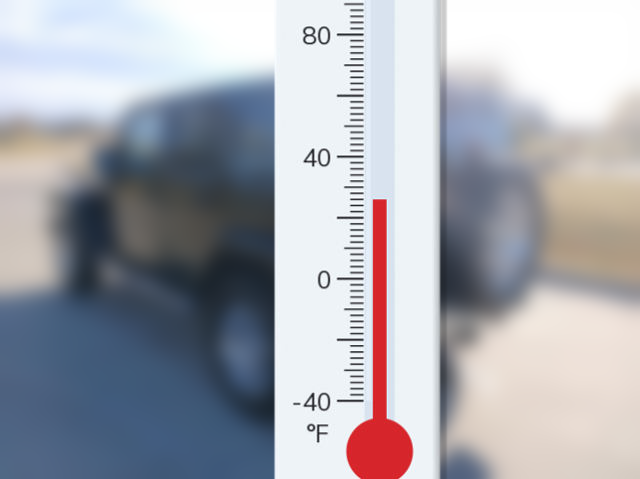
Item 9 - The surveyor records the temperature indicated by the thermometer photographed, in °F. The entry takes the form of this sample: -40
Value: 26
